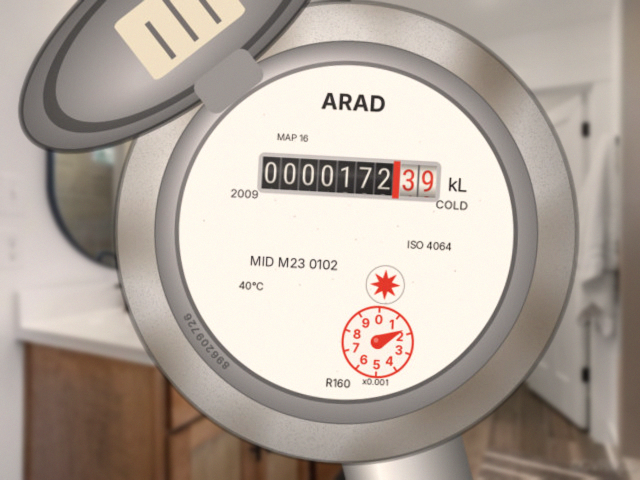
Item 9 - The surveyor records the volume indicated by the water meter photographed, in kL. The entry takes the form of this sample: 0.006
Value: 172.391
